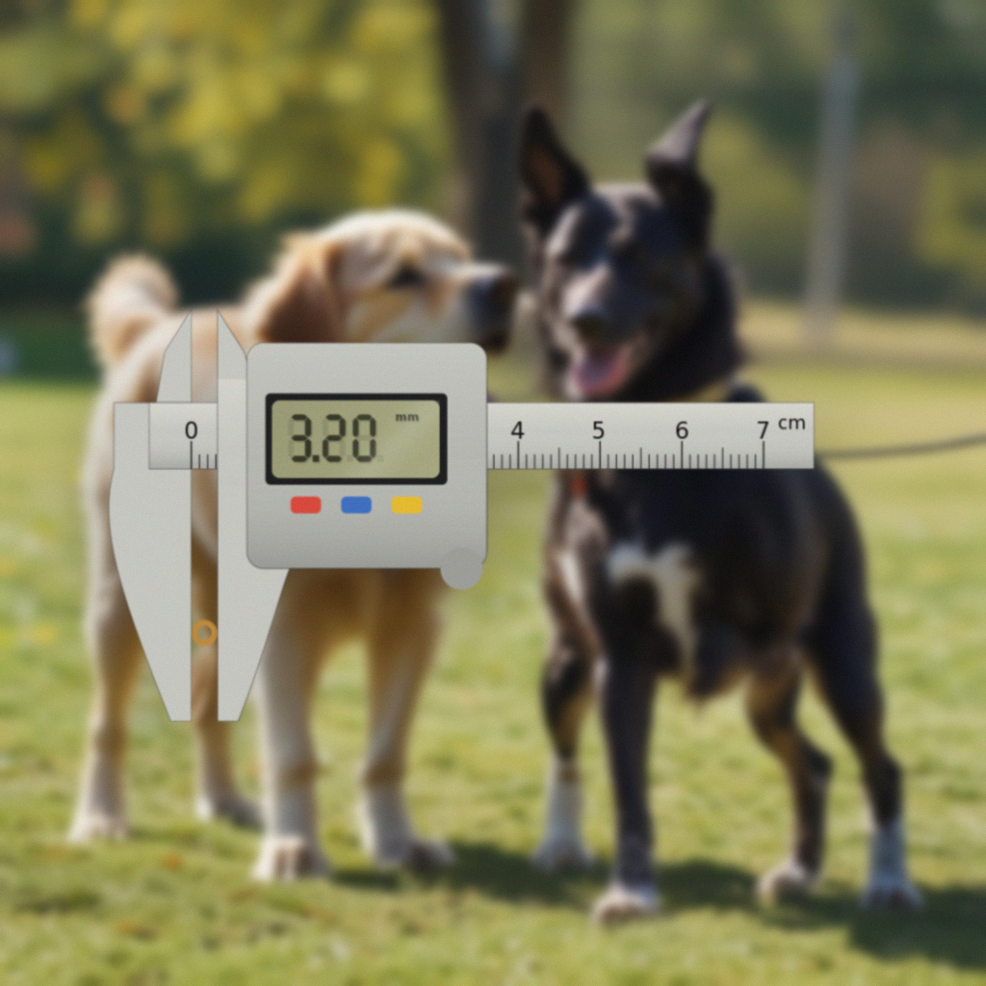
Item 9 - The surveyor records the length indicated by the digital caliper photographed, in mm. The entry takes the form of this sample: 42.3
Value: 3.20
